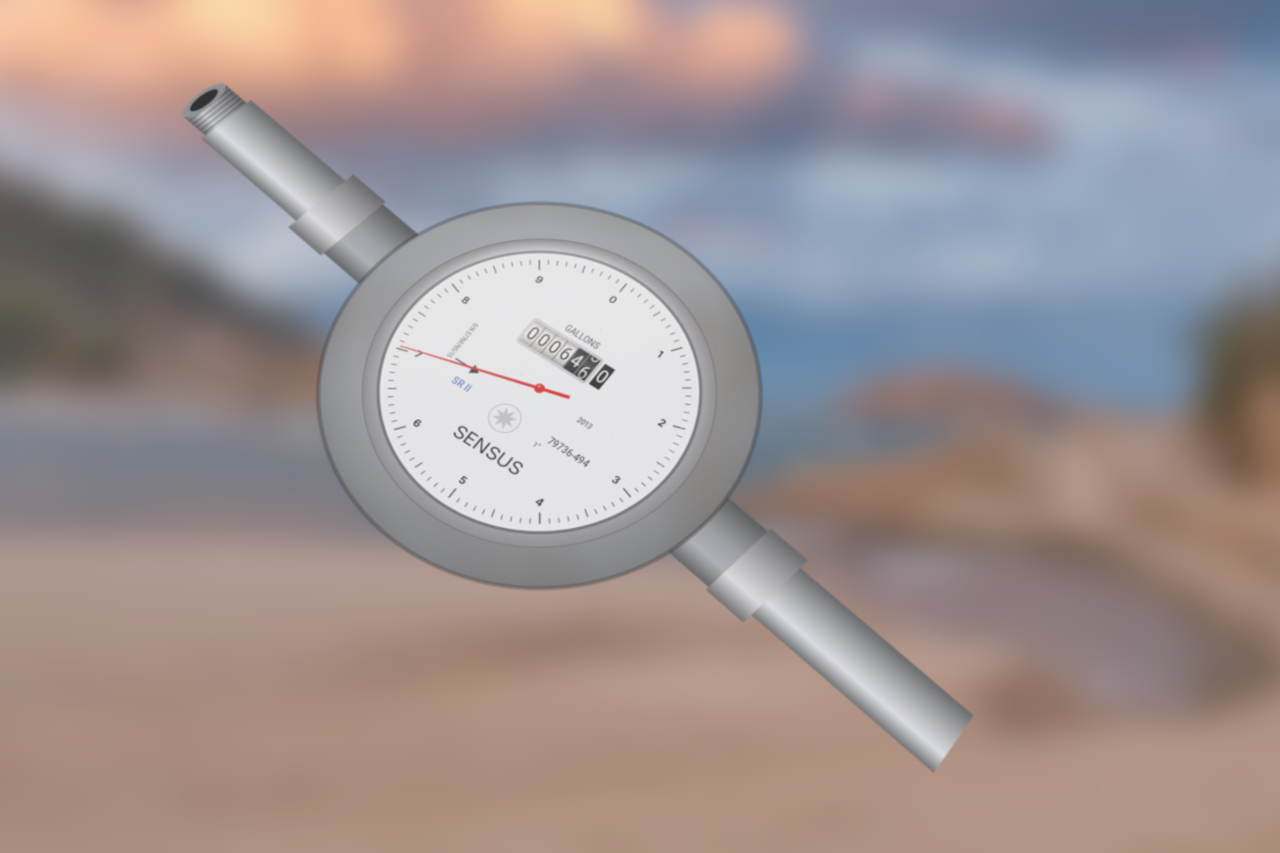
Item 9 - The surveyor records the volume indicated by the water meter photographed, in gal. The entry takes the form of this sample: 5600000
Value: 6457.0
